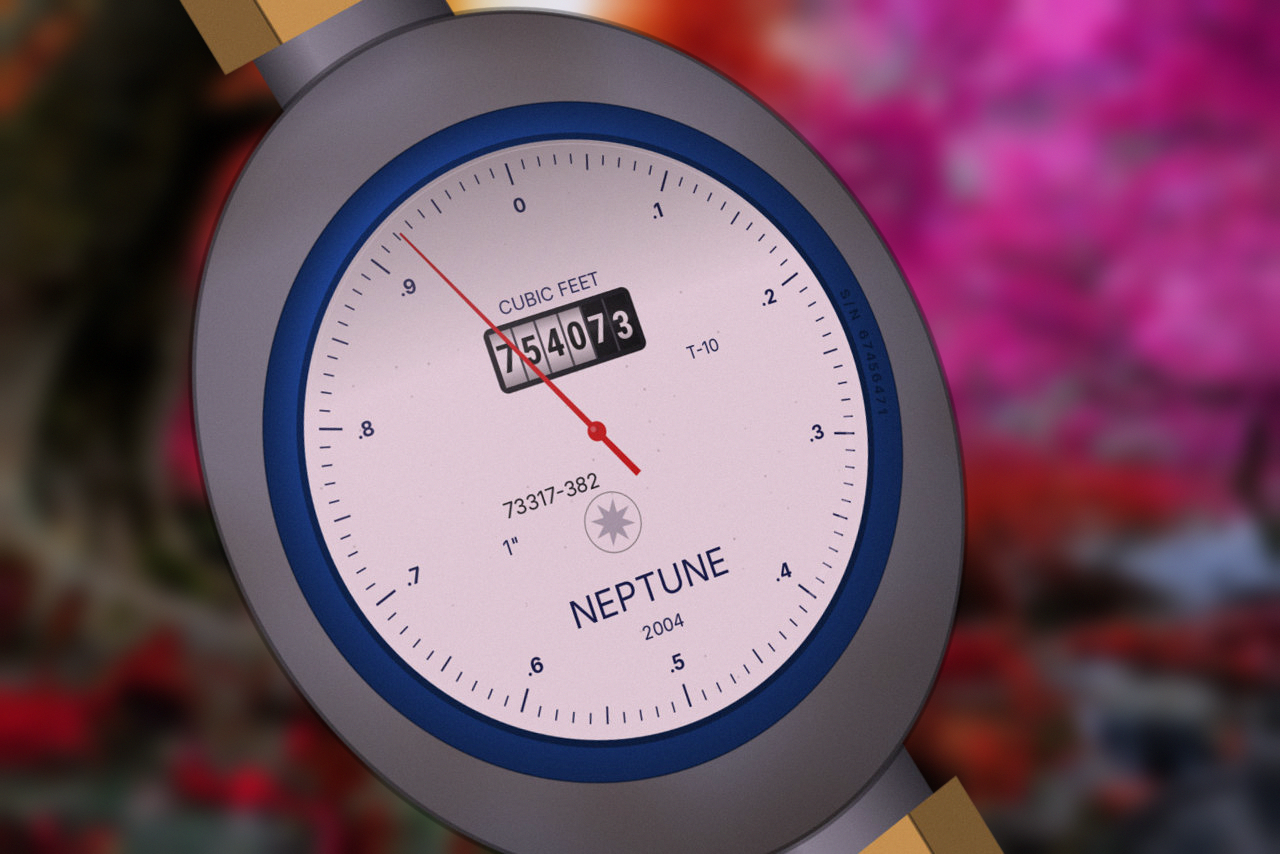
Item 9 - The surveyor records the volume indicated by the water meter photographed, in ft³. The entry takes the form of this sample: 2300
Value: 754072.92
